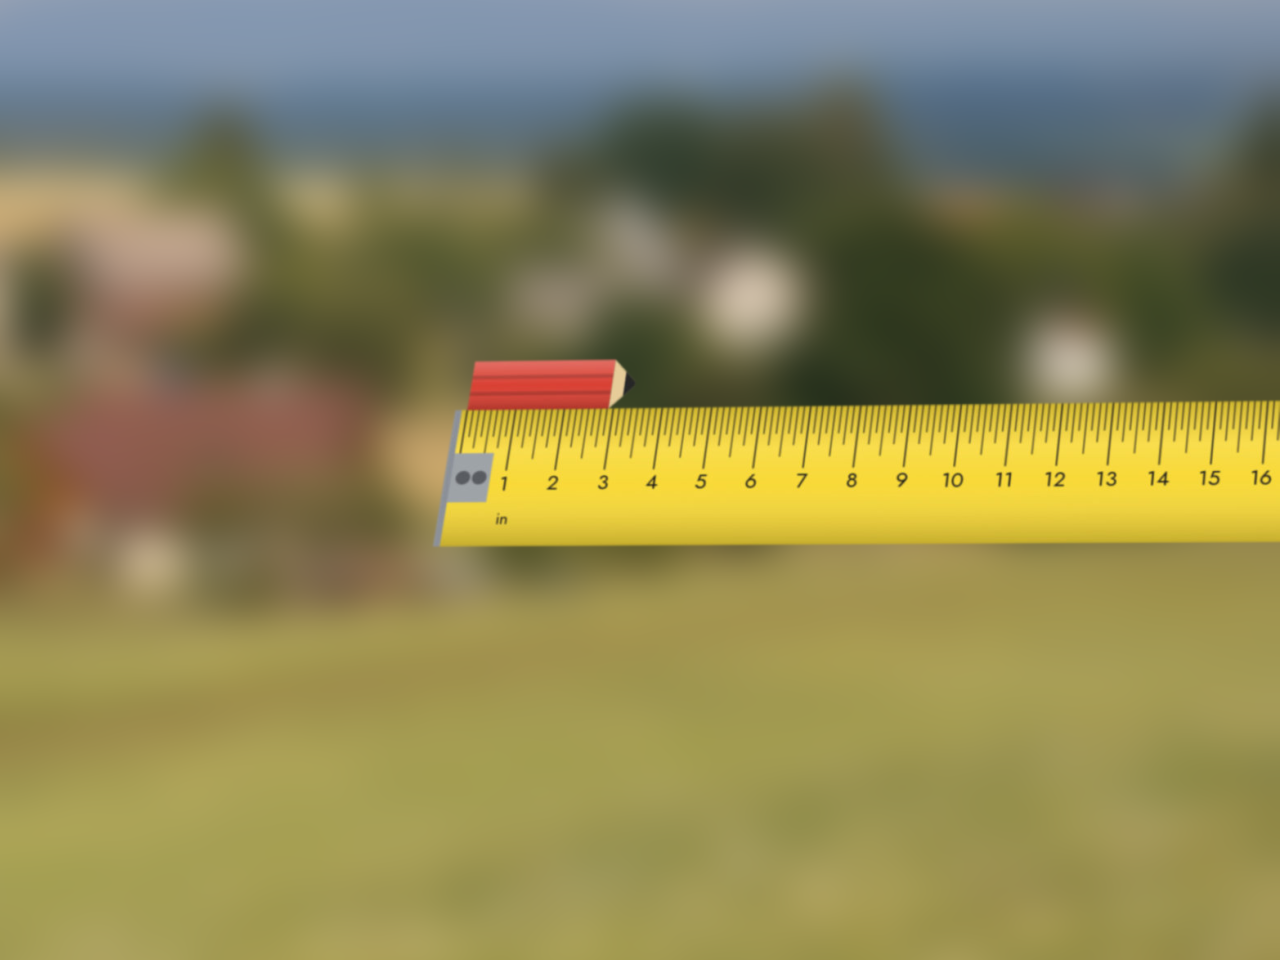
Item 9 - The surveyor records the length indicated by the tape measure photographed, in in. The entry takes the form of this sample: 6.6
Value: 3.375
